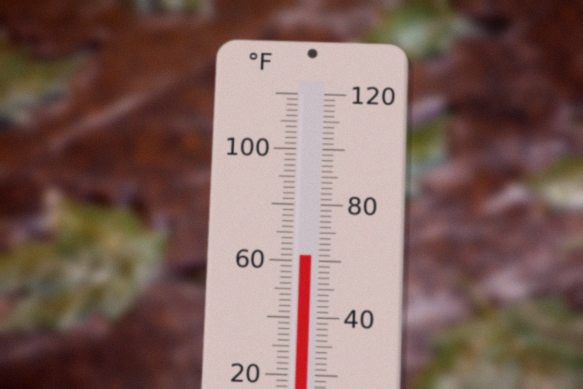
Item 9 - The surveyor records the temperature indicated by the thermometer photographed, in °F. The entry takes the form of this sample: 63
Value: 62
